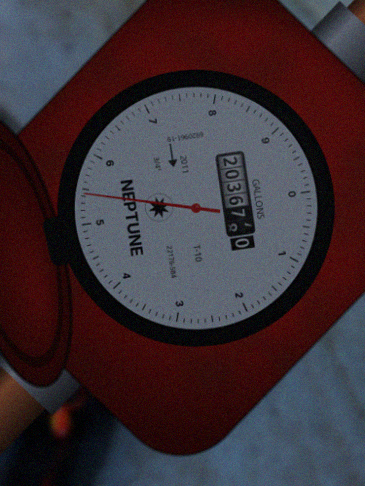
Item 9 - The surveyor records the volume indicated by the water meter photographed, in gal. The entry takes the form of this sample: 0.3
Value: 2036775.4
